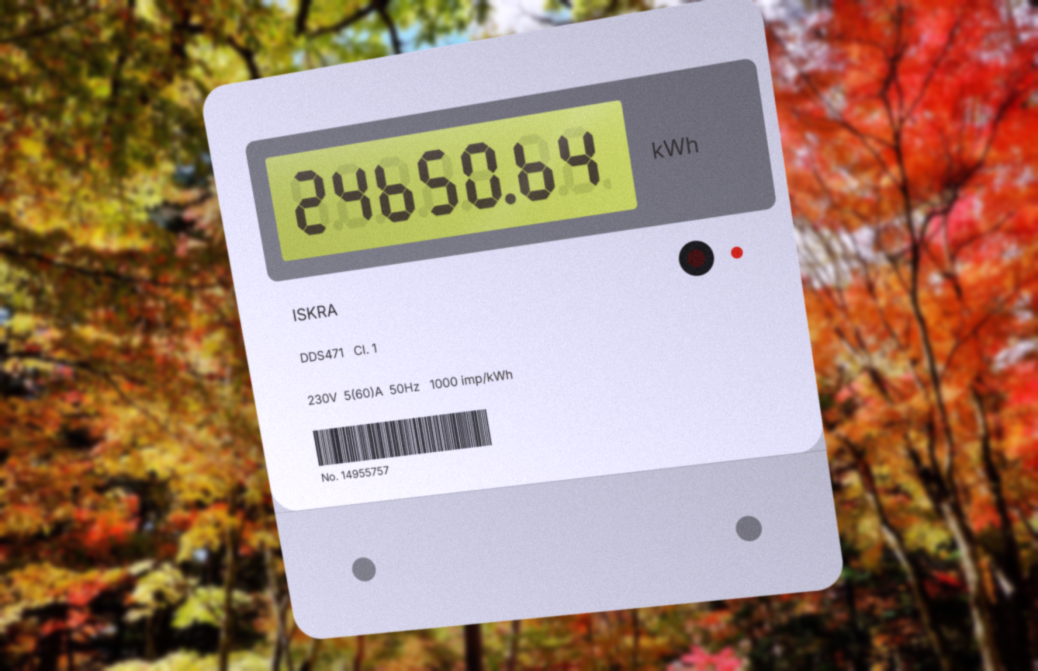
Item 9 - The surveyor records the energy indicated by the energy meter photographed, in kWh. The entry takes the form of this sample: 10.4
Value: 24650.64
